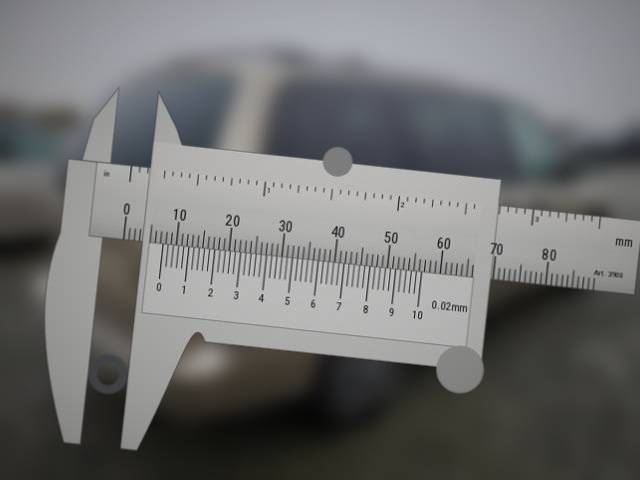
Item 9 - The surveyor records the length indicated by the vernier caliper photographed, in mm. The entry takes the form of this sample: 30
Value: 7.5
